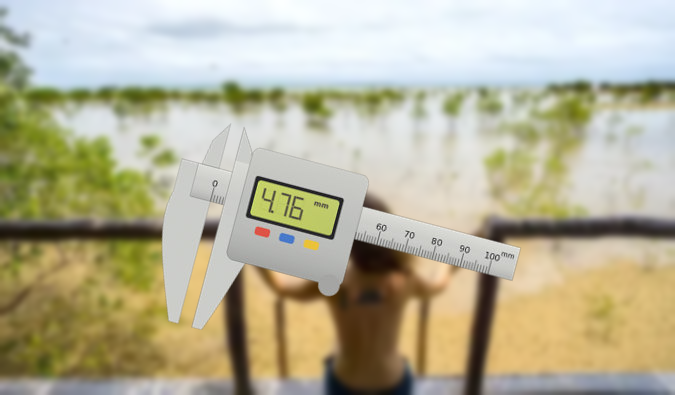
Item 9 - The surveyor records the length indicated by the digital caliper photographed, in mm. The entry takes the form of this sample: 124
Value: 4.76
